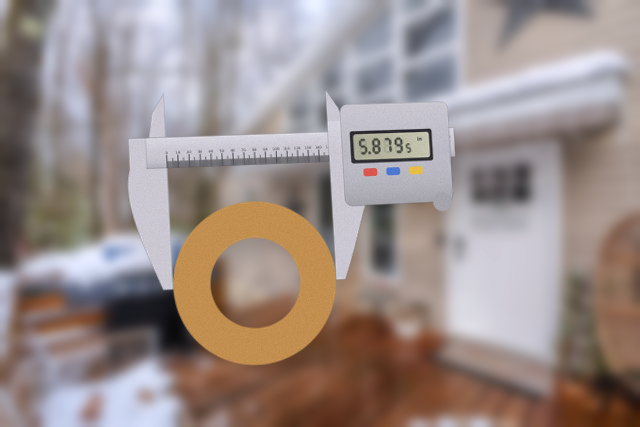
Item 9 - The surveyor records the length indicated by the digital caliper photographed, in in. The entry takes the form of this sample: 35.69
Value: 5.8795
